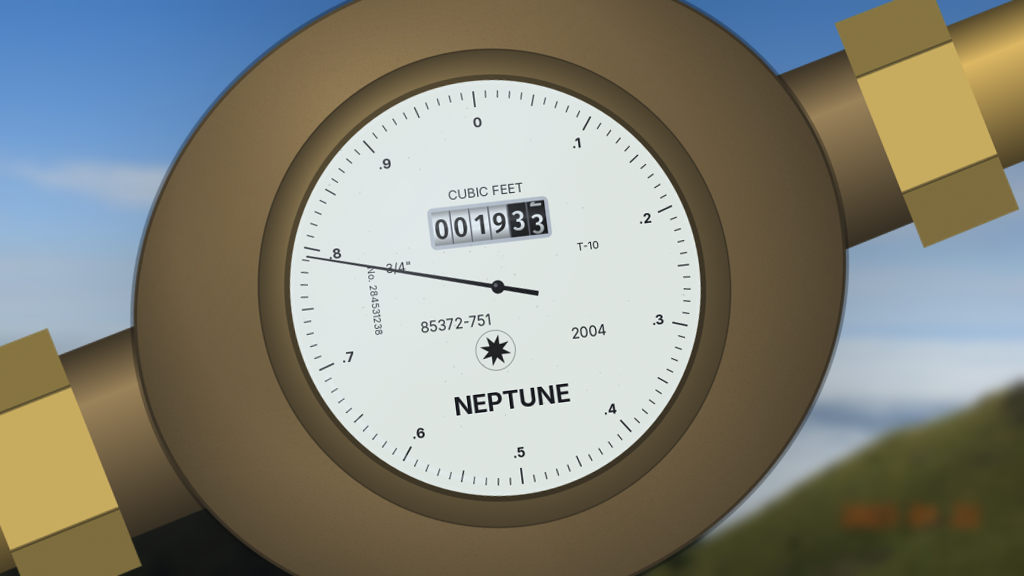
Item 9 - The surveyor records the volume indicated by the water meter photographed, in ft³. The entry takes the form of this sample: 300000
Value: 1932.79
